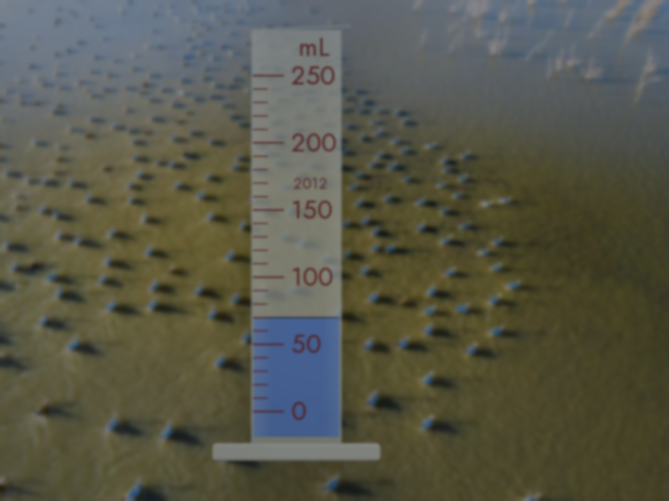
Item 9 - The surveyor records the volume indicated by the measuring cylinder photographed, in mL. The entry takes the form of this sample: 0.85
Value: 70
